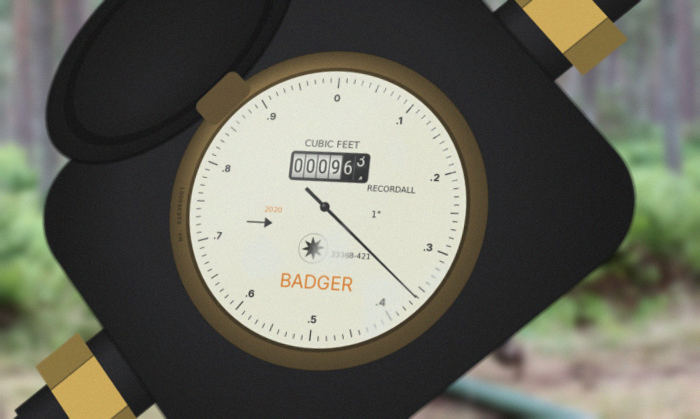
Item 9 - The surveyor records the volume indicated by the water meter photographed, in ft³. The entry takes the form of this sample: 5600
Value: 963.36
